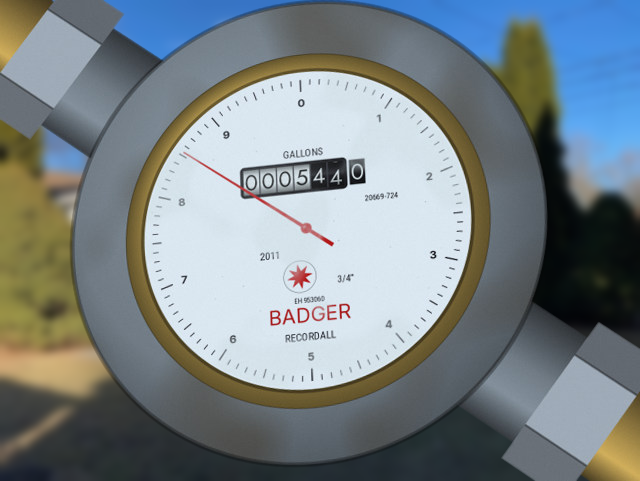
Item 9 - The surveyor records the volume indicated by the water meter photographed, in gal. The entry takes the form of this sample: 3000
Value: 5438.5
